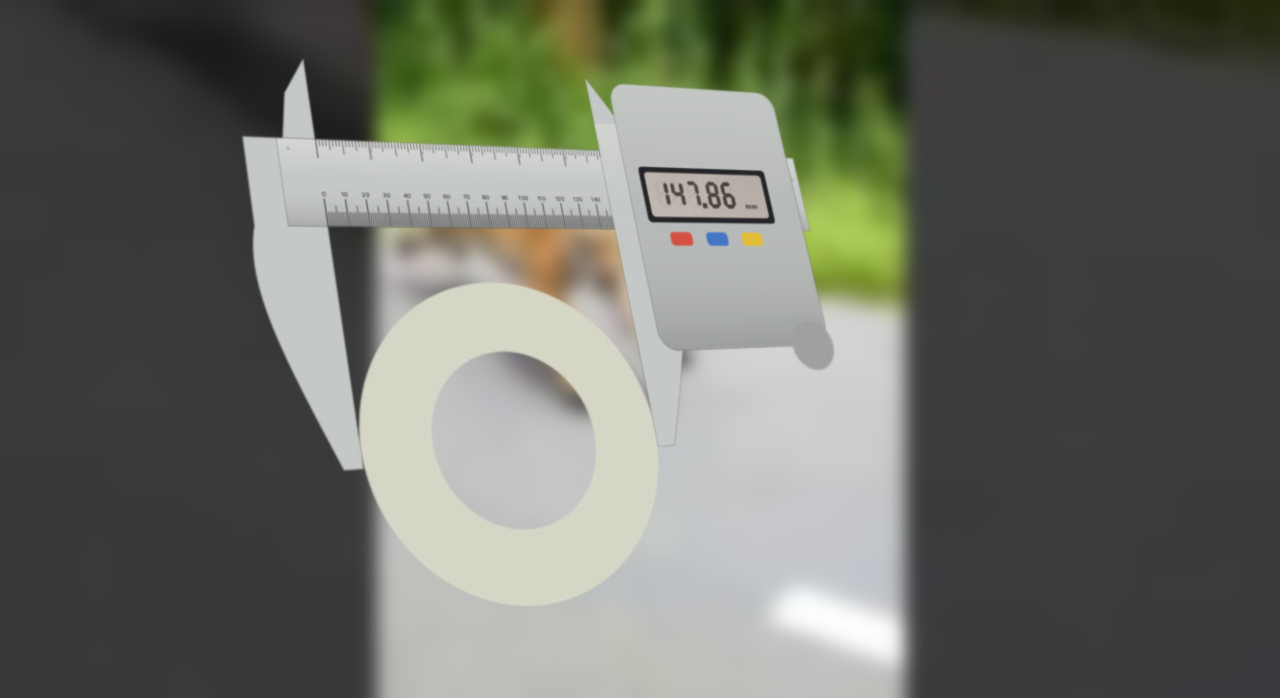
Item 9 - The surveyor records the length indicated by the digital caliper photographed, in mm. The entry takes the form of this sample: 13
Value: 147.86
